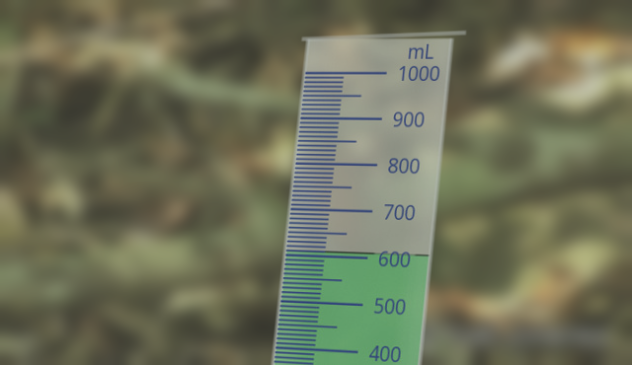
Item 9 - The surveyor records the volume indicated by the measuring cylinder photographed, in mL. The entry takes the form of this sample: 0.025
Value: 610
